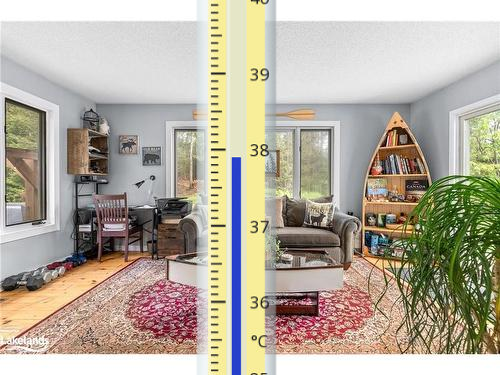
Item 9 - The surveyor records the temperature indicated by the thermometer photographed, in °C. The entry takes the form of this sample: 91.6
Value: 37.9
